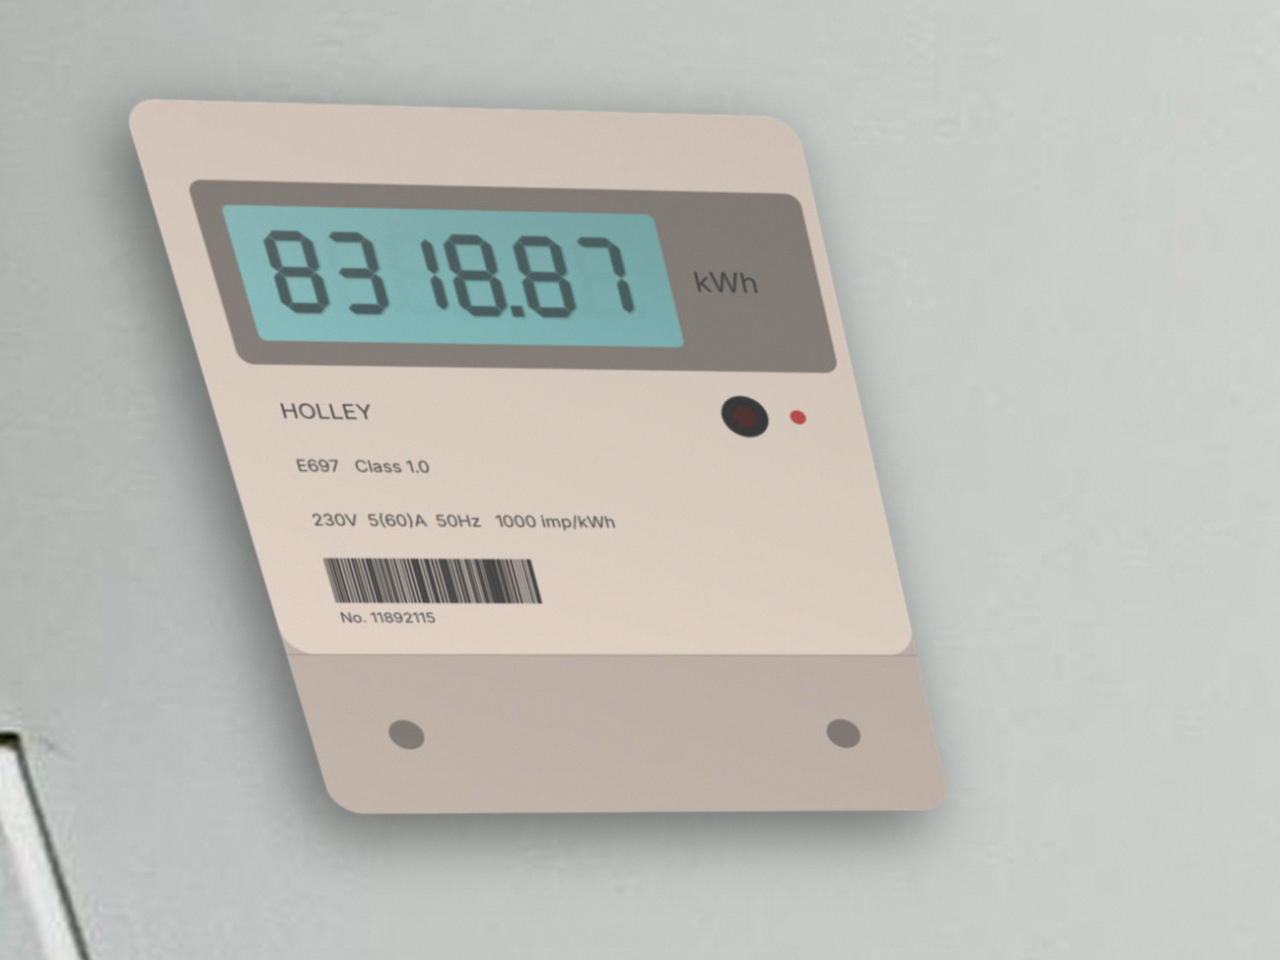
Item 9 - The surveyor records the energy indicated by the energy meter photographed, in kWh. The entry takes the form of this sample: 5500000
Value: 8318.87
